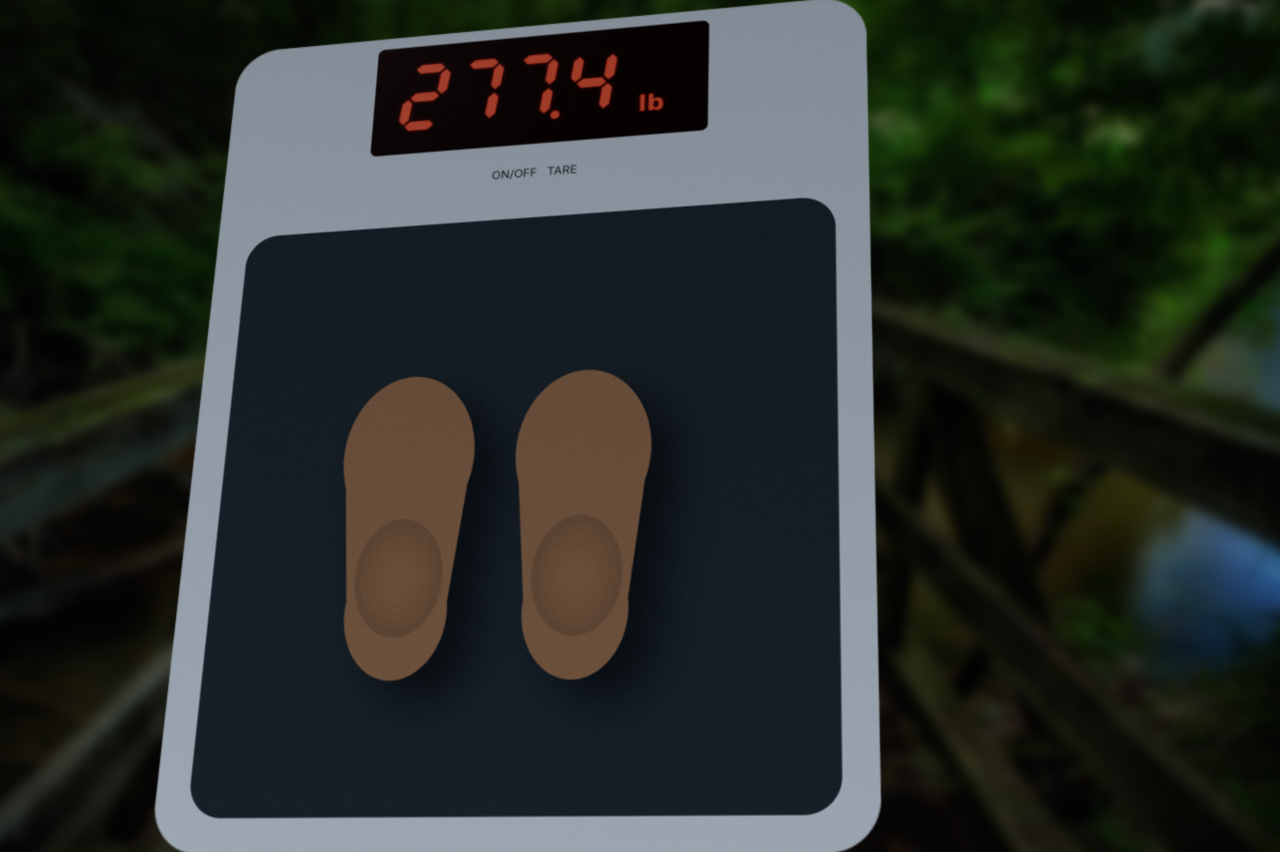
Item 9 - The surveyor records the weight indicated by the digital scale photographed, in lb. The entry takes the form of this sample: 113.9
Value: 277.4
